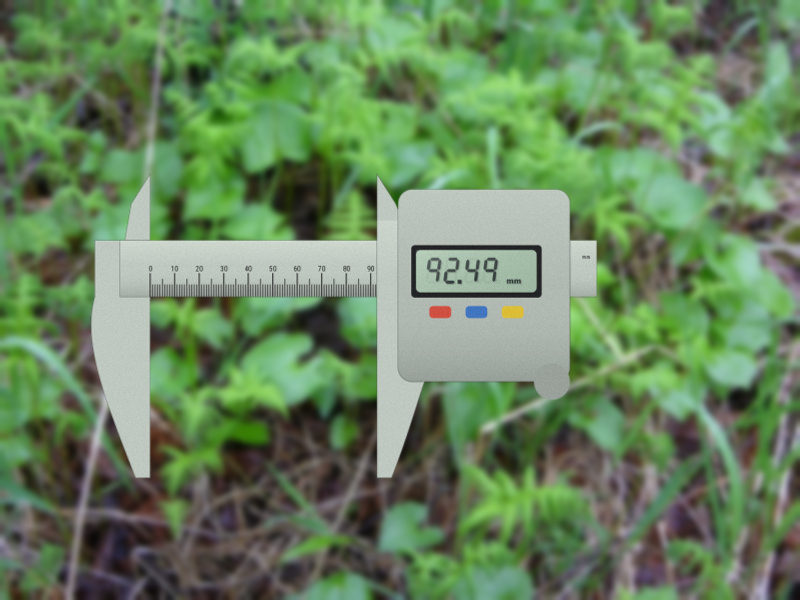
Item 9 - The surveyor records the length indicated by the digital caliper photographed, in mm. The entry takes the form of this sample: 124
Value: 92.49
